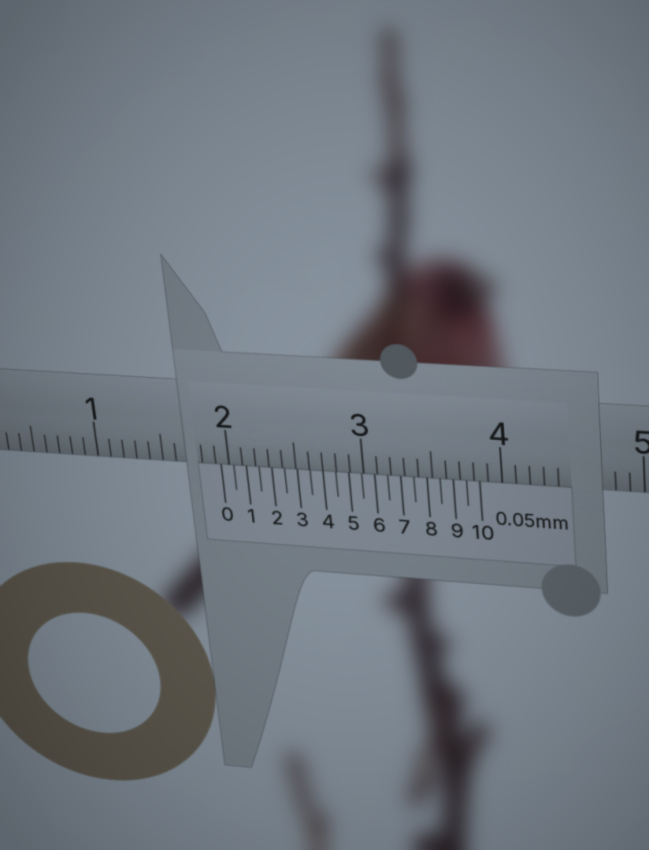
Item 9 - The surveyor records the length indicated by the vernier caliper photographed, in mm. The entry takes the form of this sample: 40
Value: 19.4
